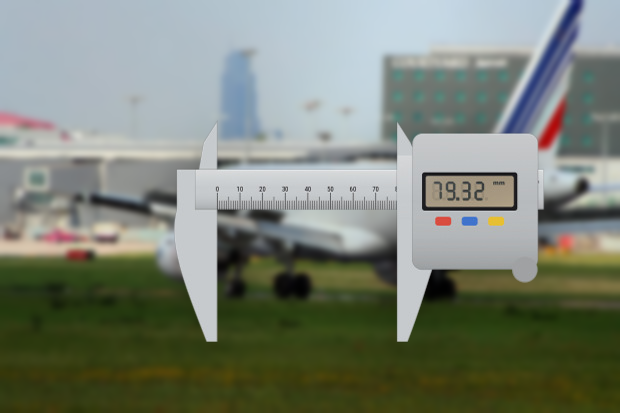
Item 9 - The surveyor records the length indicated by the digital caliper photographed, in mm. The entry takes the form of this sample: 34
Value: 79.32
